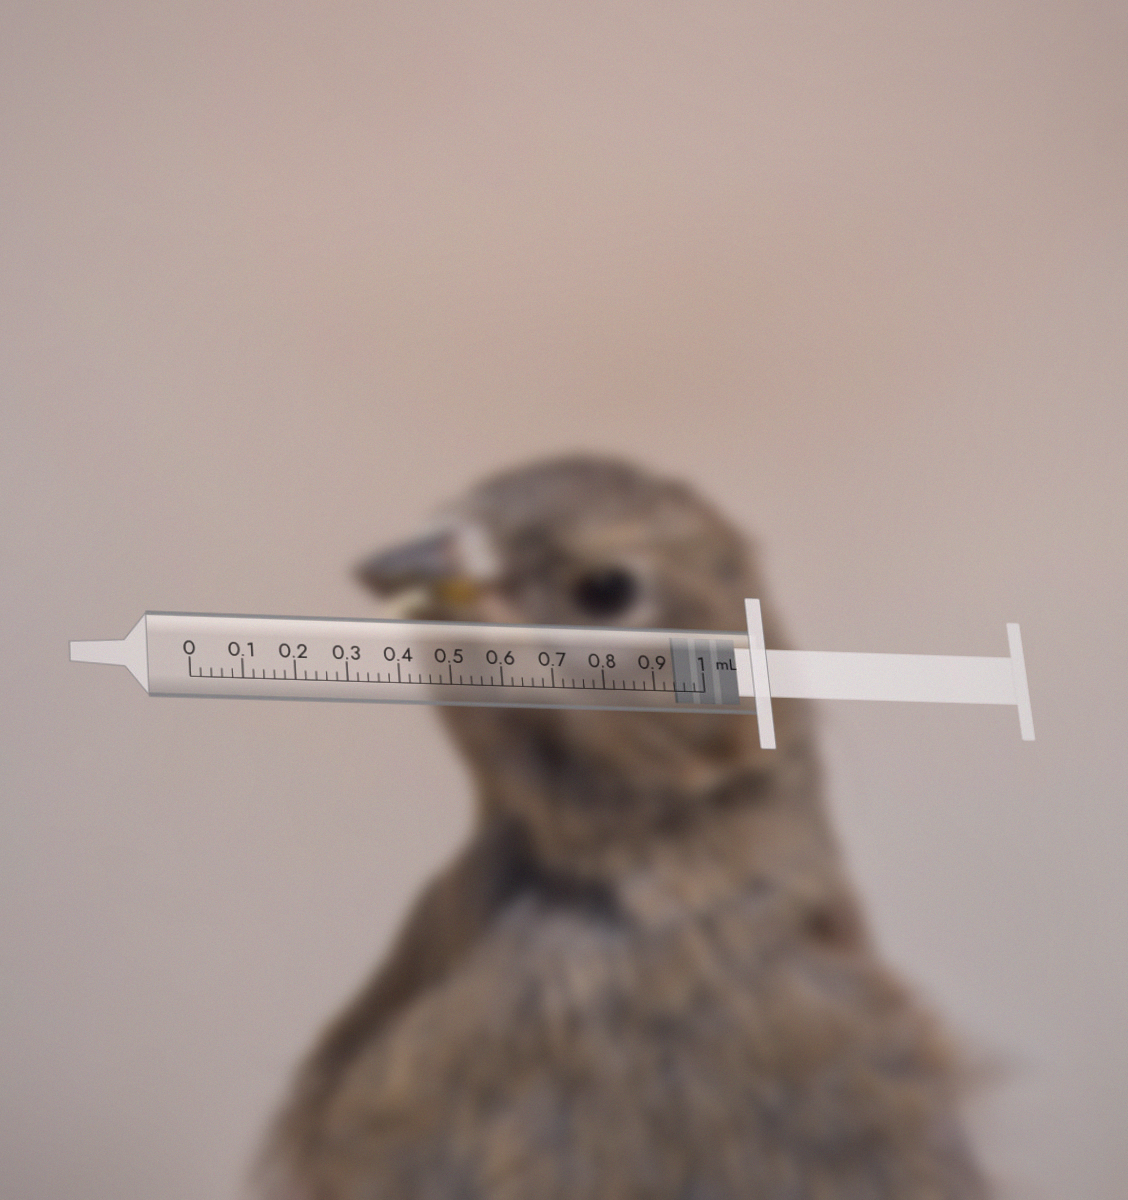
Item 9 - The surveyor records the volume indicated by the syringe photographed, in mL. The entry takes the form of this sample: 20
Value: 0.94
